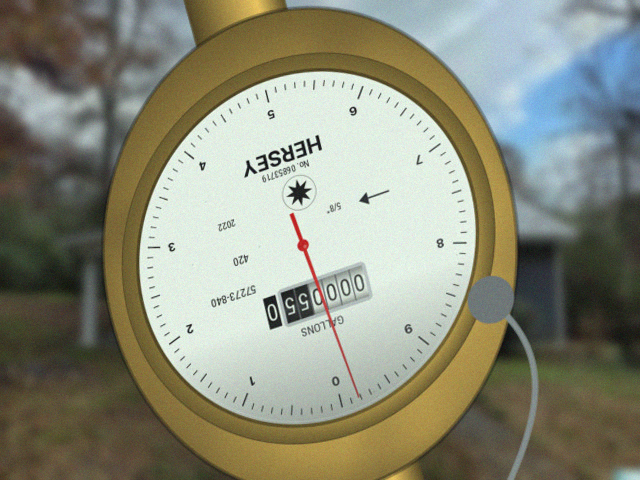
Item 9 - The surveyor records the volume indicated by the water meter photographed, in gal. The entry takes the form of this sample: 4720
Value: 549.8
